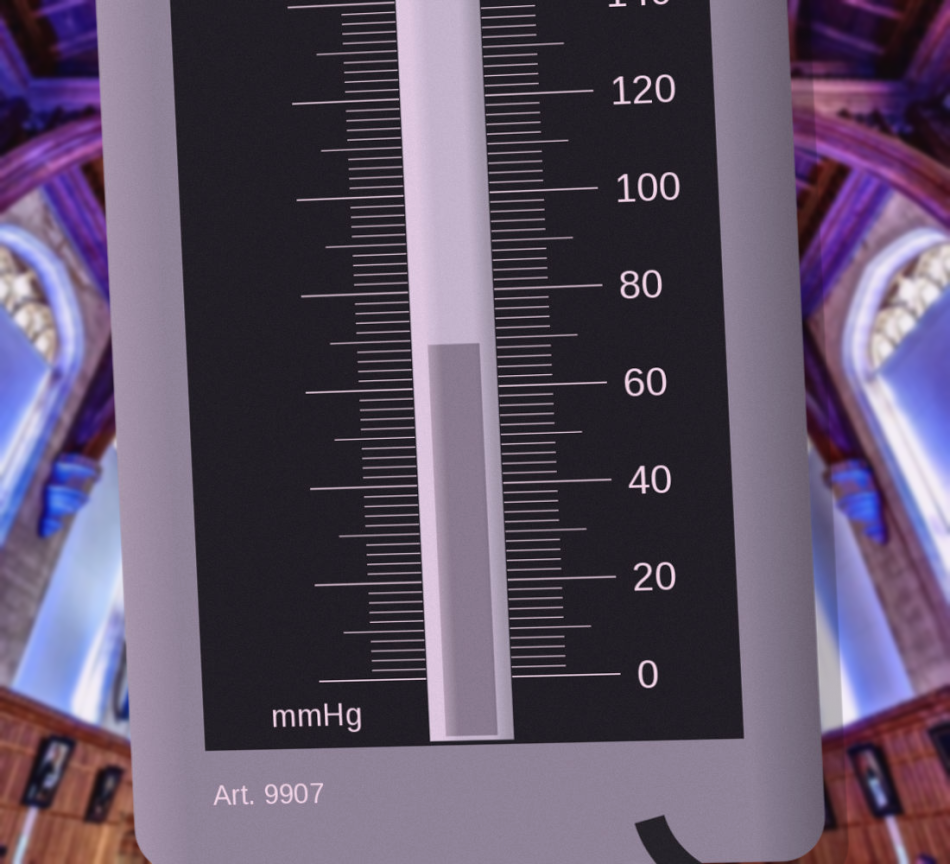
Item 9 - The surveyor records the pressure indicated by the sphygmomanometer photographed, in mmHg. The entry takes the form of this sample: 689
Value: 69
